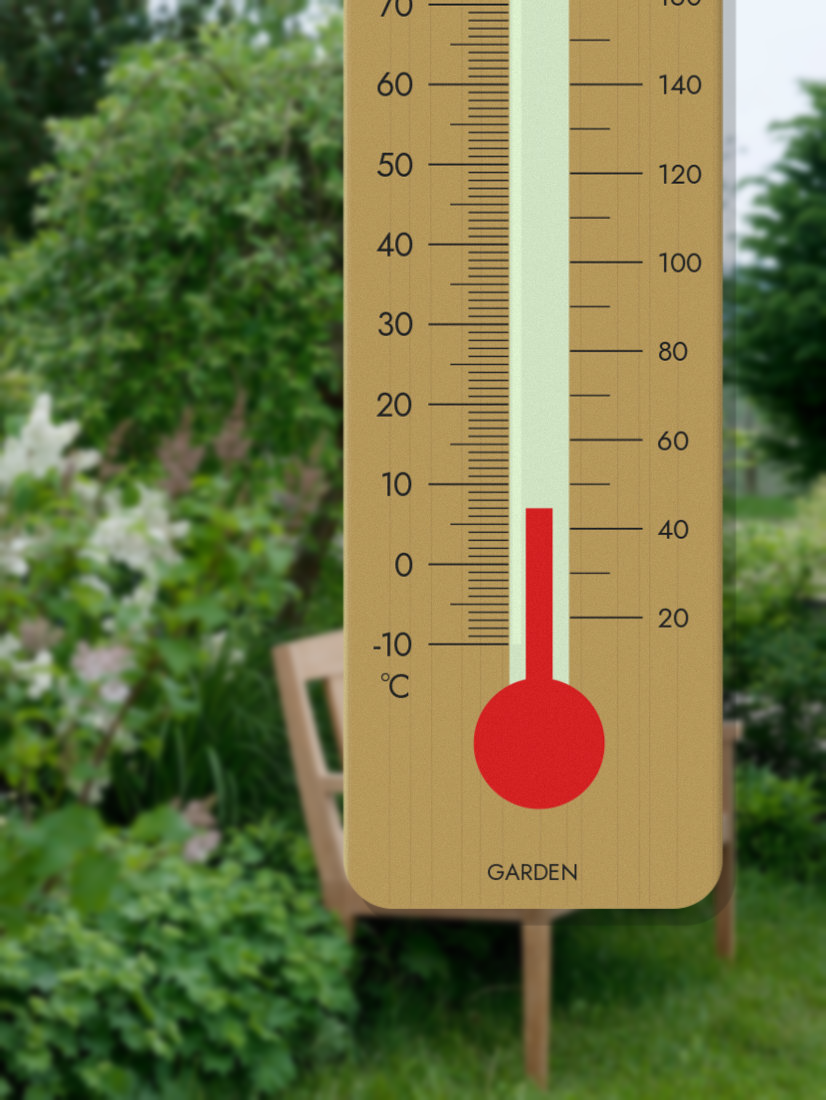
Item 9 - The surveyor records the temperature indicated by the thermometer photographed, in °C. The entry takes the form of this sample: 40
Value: 7
